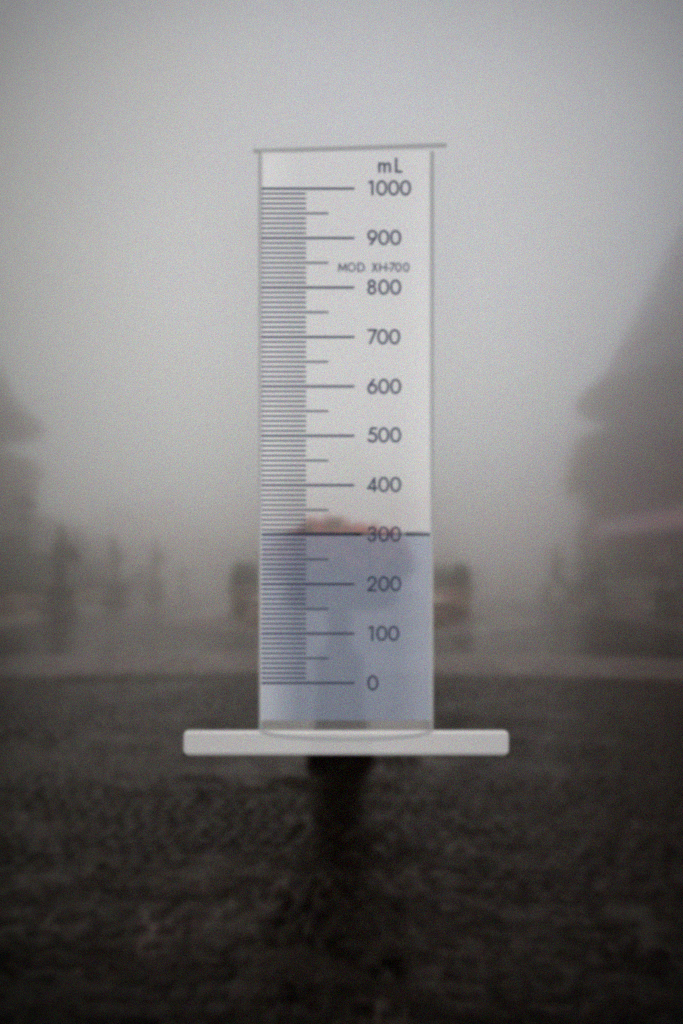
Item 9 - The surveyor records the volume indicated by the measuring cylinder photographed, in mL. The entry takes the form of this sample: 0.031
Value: 300
